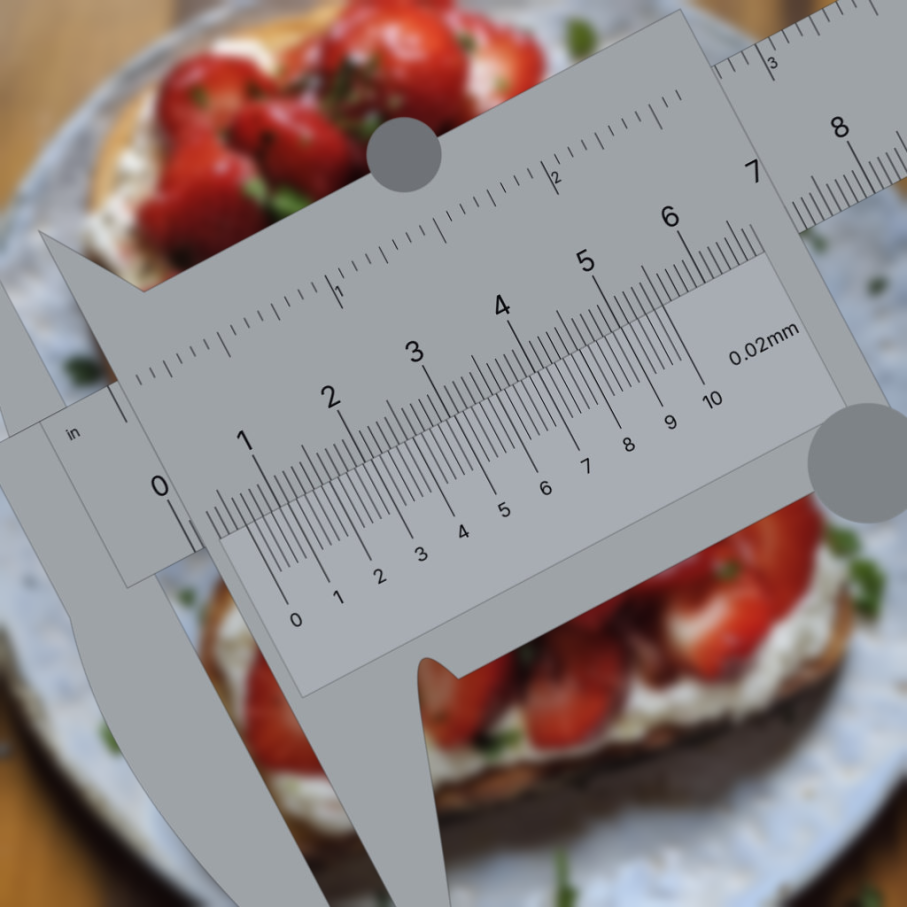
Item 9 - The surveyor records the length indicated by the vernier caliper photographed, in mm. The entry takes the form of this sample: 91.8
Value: 6.0
